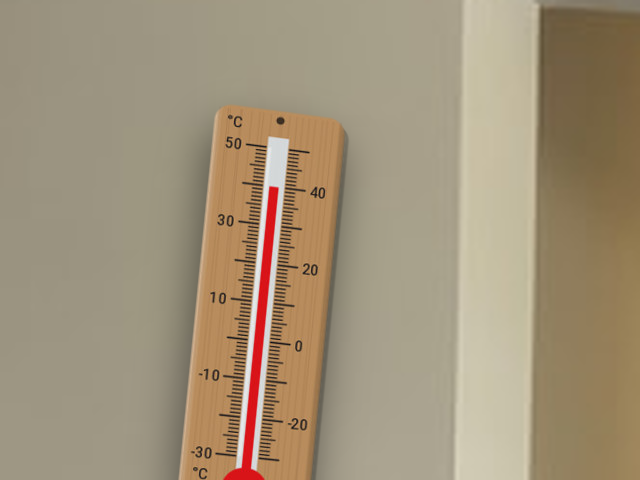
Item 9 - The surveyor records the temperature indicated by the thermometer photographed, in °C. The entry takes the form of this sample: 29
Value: 40
